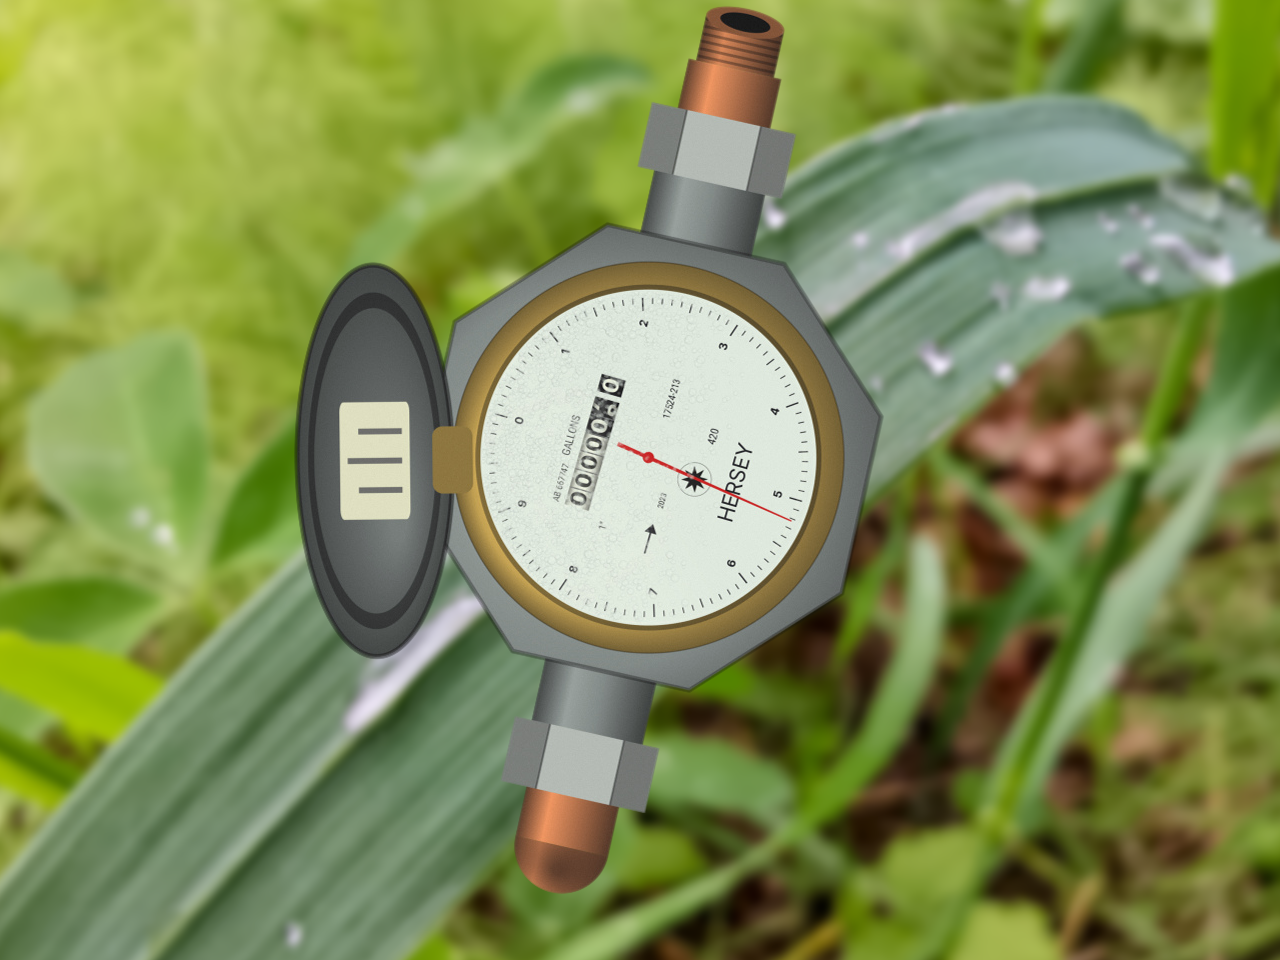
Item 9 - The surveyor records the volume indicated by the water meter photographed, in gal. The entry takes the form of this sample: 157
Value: 75.2
